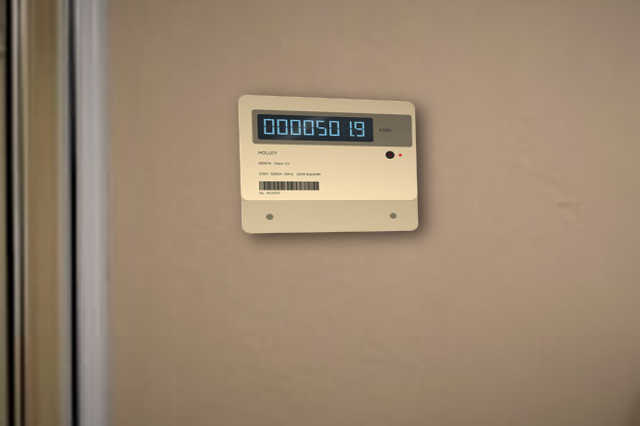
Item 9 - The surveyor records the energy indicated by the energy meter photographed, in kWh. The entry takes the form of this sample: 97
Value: 501.9
